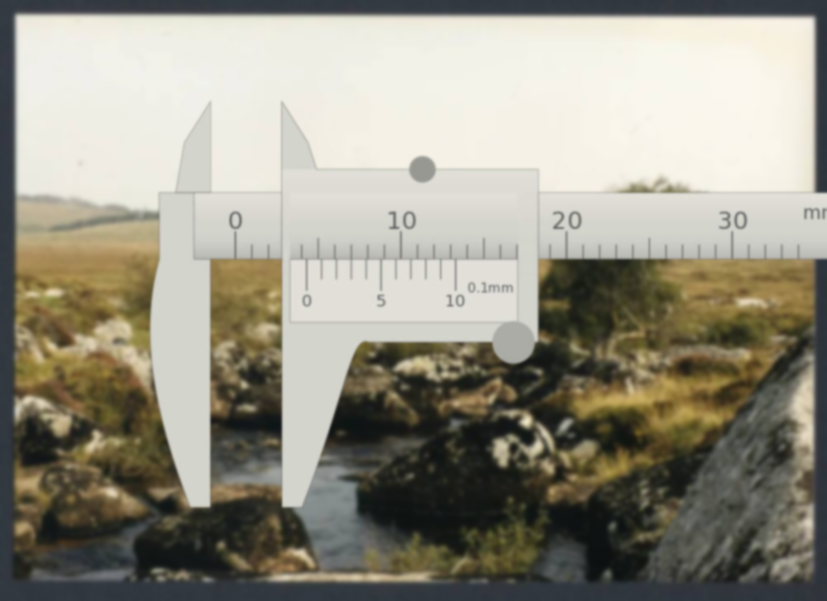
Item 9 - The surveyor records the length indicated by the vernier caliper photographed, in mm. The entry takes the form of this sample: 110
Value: 4.3
